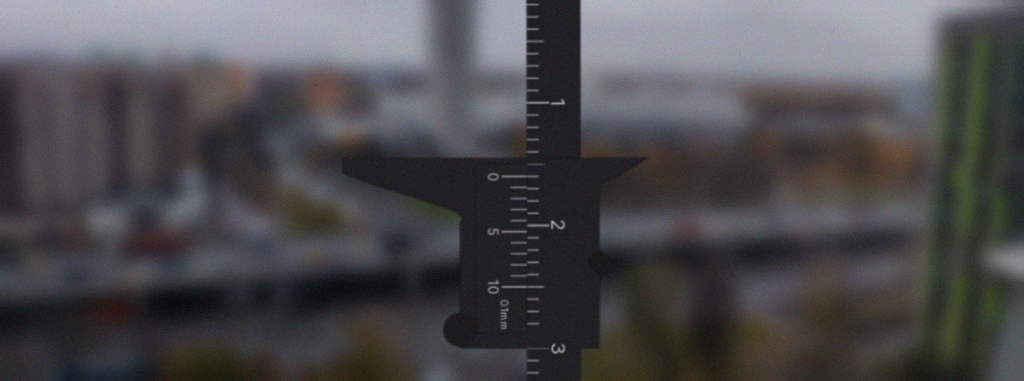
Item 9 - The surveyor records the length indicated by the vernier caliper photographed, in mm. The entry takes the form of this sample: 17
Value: 16.0
